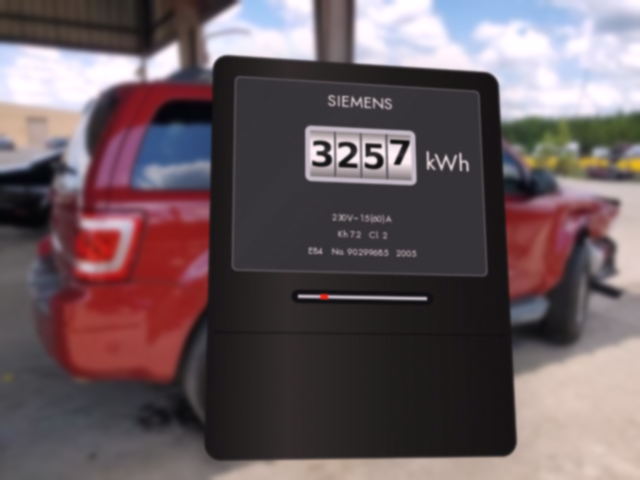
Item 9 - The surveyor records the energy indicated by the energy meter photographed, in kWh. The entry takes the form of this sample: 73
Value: 3257
